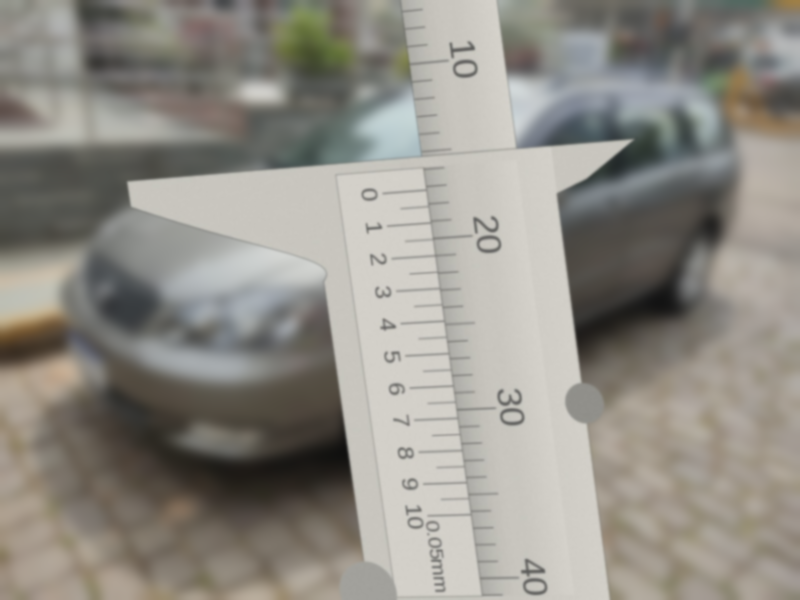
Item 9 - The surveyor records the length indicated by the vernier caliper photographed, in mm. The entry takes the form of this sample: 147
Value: 17.2
